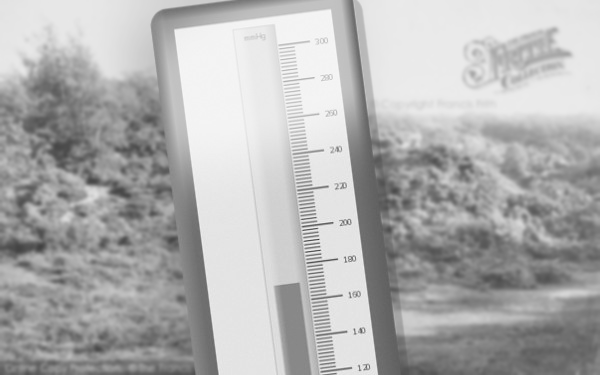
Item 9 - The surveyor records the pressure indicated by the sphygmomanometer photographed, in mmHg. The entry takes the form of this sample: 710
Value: 170
